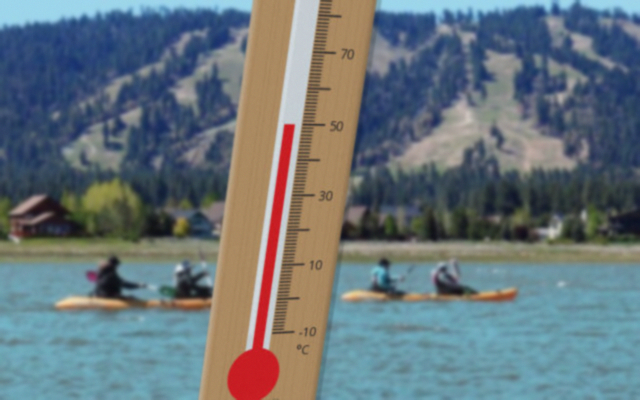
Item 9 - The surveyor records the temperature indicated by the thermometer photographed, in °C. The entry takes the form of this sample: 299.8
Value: 50
